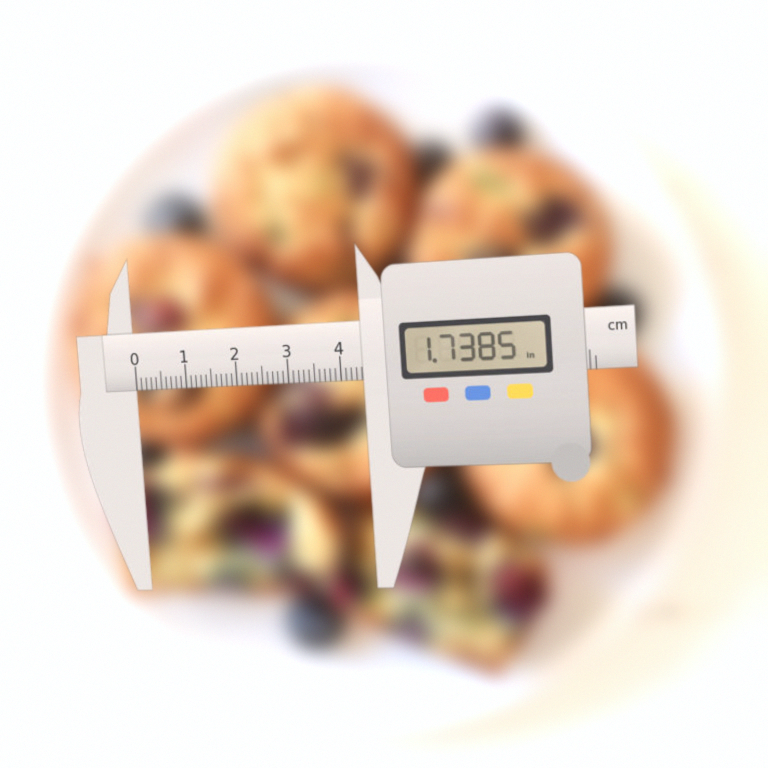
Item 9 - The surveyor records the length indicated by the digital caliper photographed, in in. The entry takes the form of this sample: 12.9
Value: 1.7385
